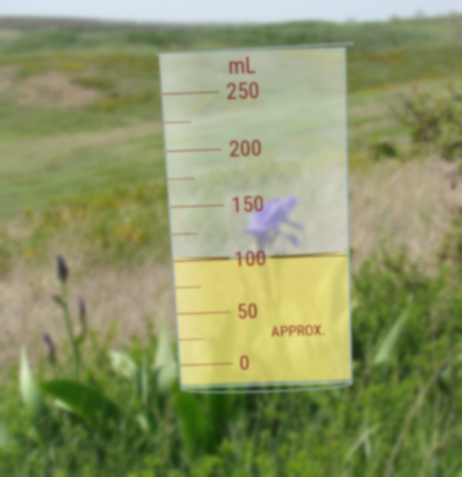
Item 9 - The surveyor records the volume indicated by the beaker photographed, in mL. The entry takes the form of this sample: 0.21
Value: 100
